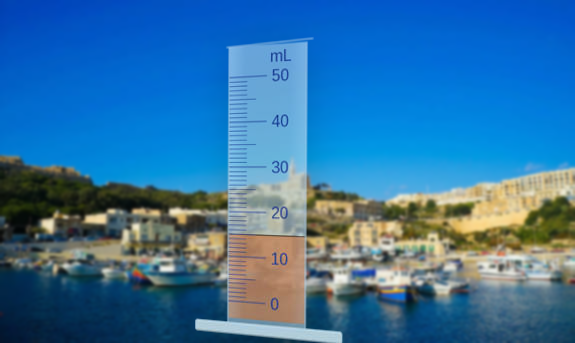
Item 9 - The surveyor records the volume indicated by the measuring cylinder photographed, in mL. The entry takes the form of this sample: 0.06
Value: 15
